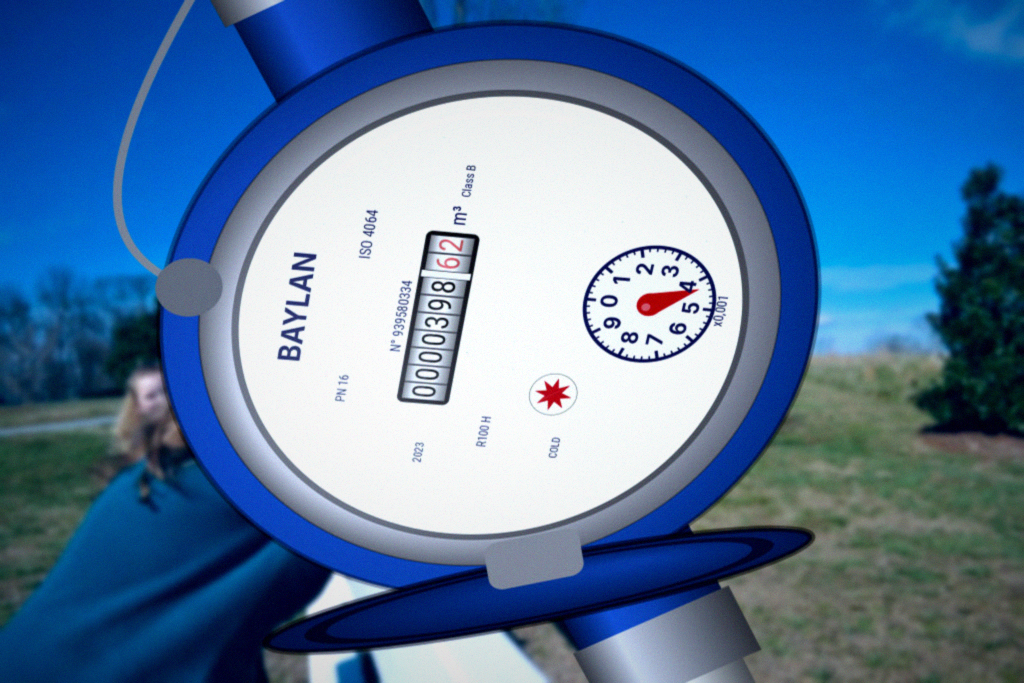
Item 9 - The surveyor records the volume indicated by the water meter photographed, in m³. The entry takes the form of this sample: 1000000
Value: 398.624
